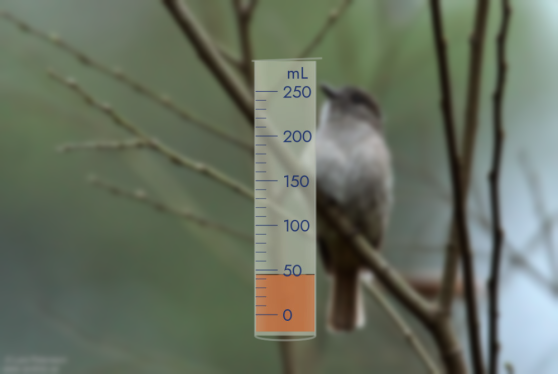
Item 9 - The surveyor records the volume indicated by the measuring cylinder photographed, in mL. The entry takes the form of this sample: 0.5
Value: 45
